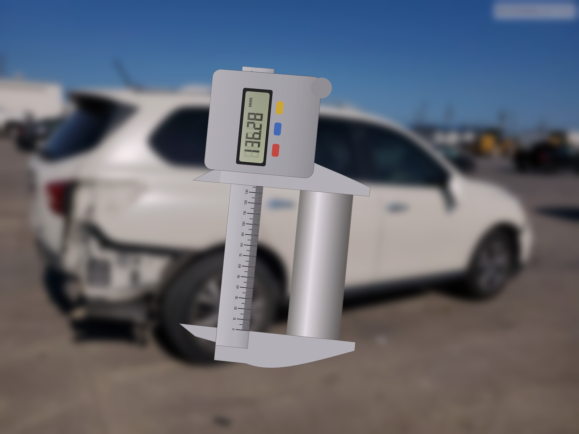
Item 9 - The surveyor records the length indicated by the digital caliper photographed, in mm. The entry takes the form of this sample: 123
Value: 136.28
